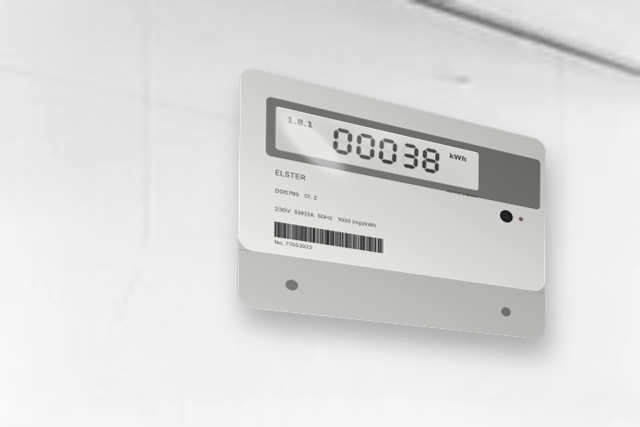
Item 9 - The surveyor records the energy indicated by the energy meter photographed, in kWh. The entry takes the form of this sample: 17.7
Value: 38
